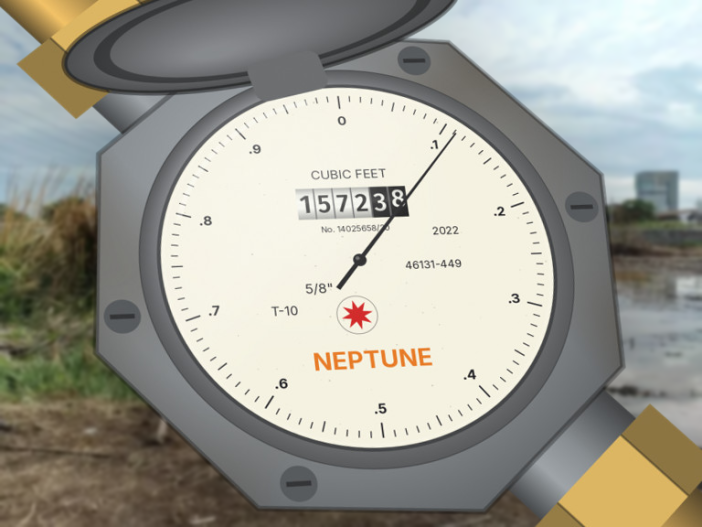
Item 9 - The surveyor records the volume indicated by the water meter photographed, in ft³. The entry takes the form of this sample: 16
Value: 157238.11
